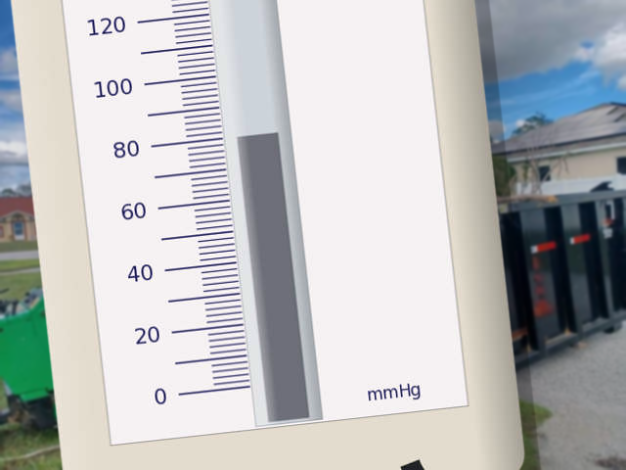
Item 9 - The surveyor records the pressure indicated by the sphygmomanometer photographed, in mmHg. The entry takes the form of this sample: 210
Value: 80
